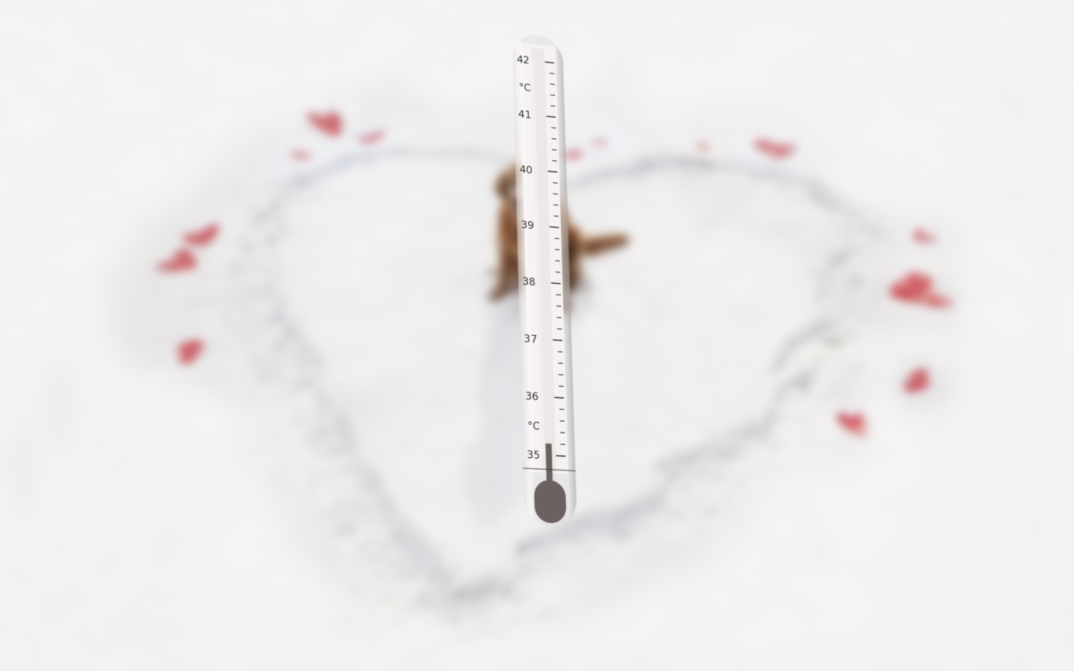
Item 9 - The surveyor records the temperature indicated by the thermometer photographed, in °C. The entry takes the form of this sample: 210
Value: 35.2
